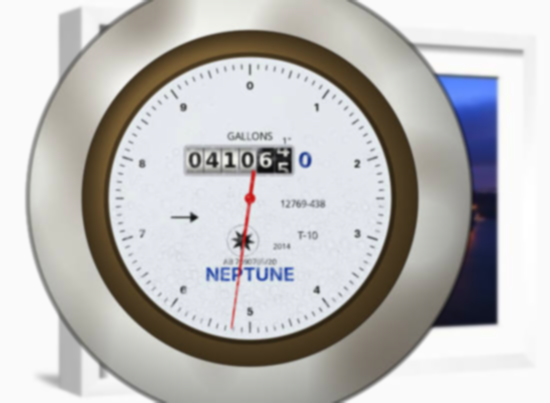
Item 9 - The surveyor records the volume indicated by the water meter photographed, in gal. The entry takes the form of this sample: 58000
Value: 410645.2
